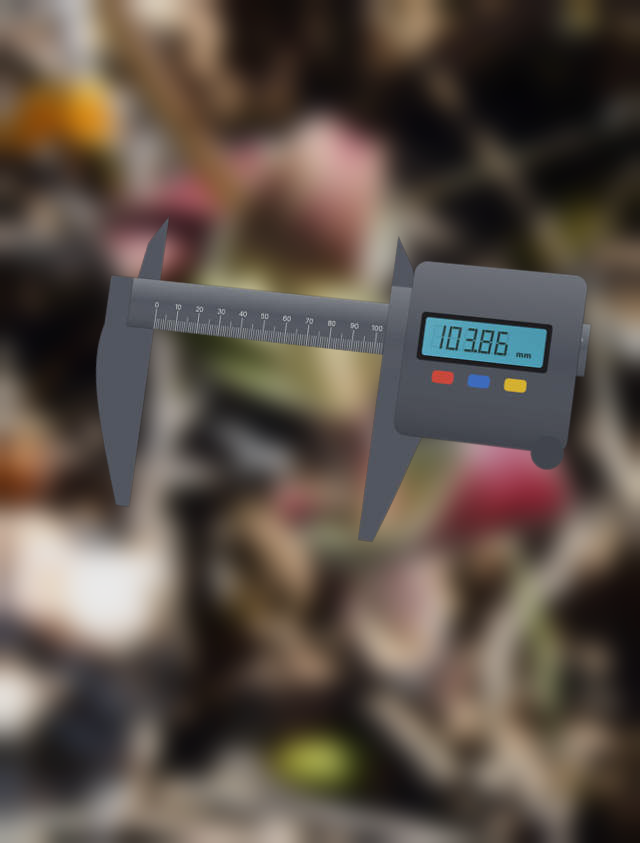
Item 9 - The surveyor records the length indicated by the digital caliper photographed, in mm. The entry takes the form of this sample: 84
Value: 103.86
